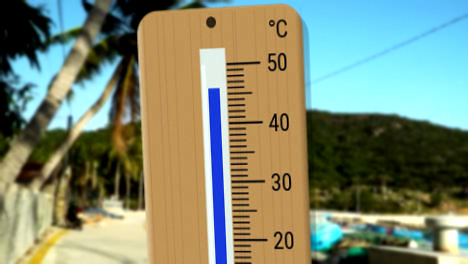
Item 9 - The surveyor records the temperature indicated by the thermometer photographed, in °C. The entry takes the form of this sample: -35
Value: 46
